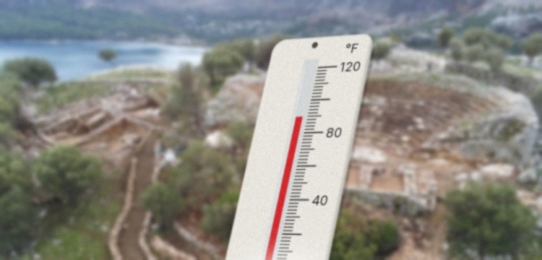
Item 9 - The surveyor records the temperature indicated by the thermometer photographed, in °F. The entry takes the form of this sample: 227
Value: 90
